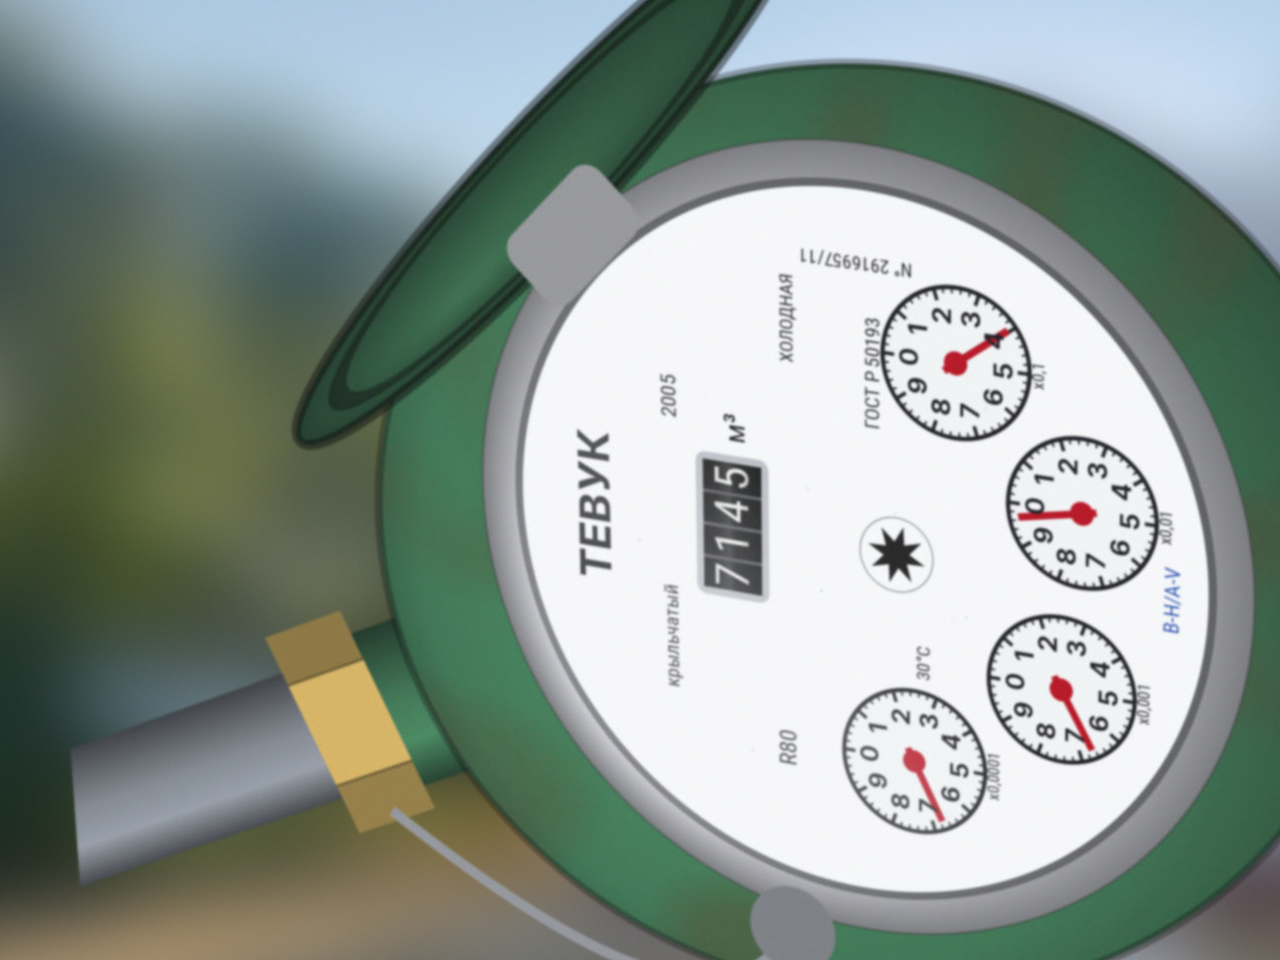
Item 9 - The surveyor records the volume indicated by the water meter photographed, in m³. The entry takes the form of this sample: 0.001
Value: 7145.3966
